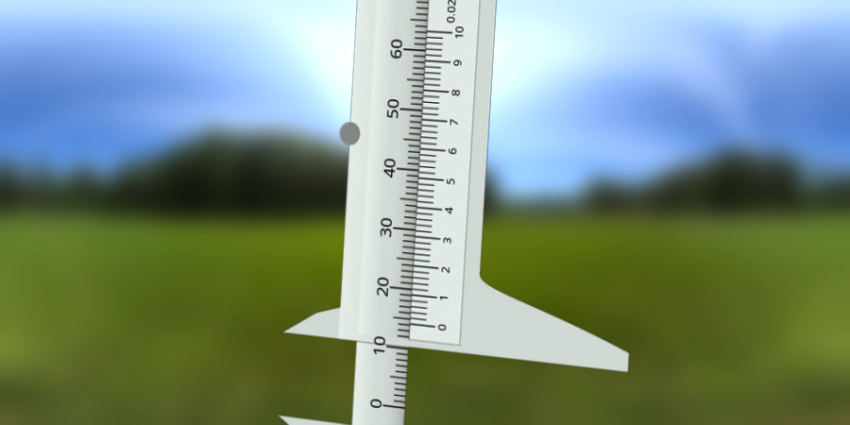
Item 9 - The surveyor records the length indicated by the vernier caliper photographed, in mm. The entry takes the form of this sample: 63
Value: 14.2
